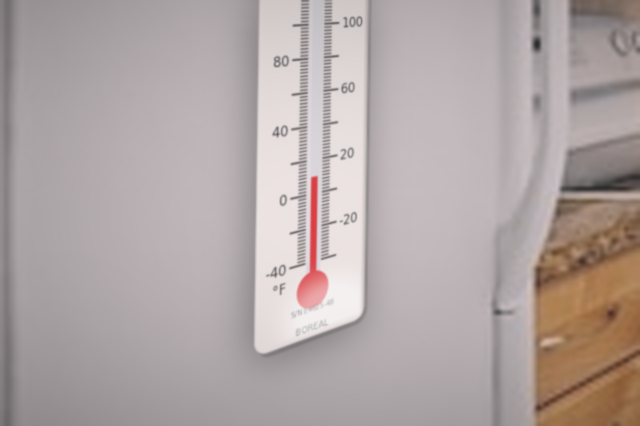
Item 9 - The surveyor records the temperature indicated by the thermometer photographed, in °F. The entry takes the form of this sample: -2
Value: 10
